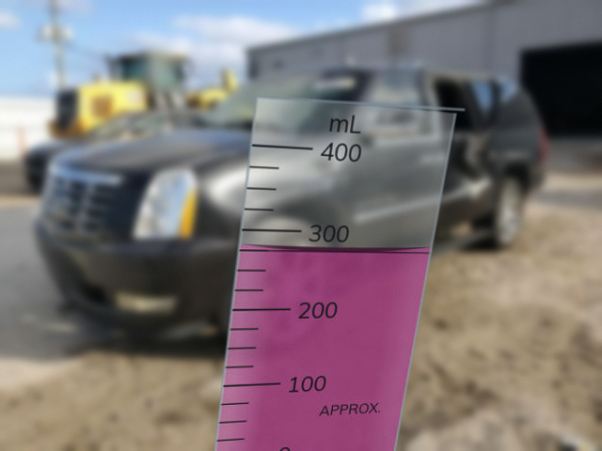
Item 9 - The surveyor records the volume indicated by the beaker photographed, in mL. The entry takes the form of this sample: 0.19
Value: 275
